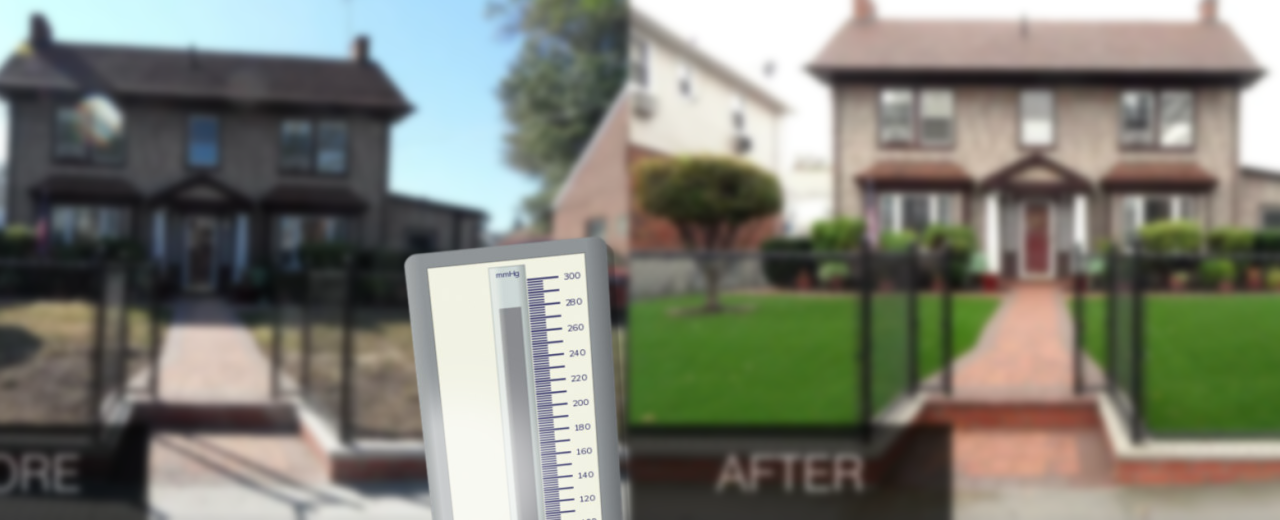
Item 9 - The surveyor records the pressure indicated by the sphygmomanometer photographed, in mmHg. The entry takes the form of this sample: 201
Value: 280
